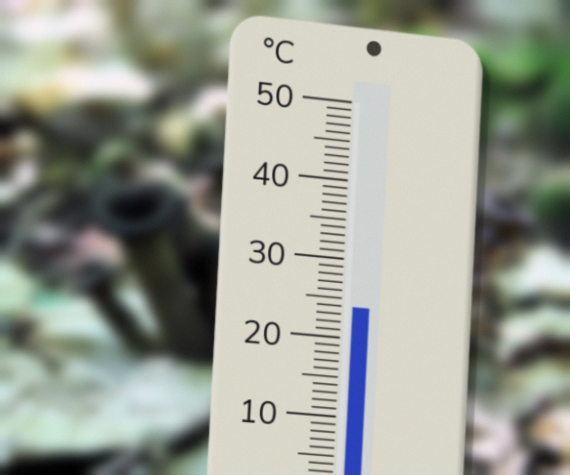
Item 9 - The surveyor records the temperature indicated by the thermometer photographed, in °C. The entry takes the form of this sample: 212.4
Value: 24
